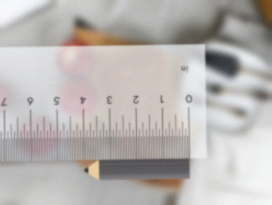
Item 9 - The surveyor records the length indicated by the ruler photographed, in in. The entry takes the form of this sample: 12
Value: 4
